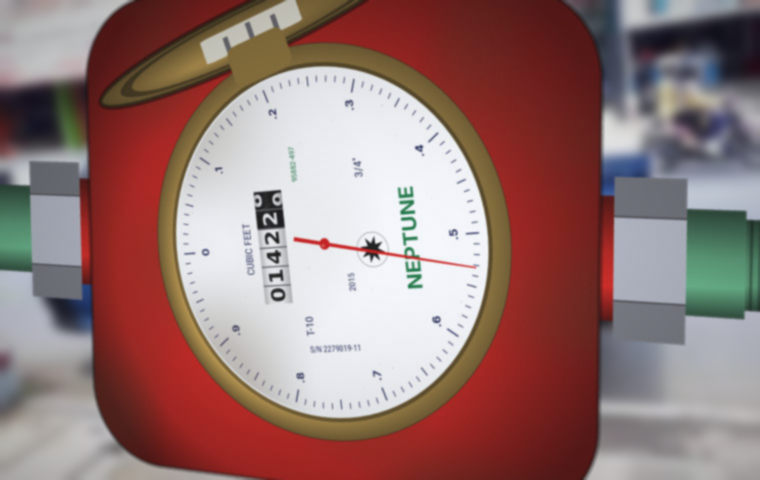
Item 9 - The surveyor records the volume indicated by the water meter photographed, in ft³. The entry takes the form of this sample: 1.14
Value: 14228.53
